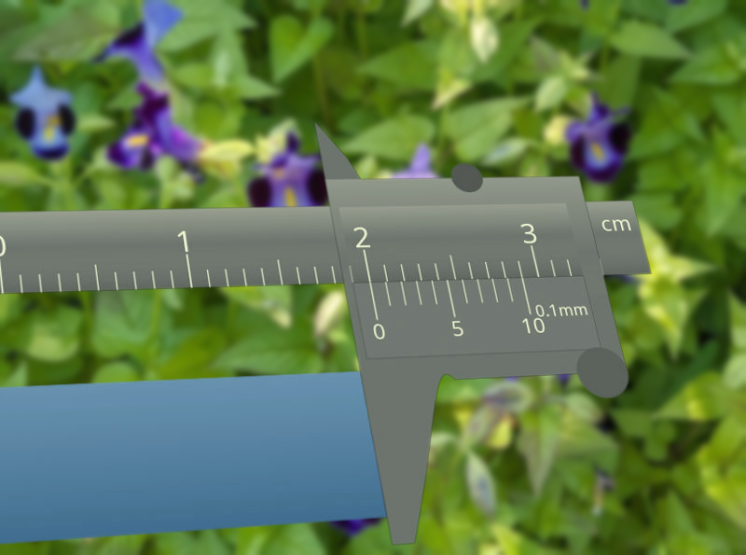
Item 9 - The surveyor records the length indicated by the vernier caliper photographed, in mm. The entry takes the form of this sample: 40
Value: 20.0
